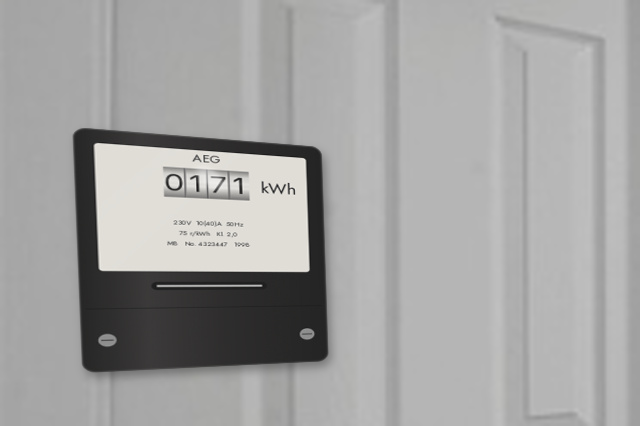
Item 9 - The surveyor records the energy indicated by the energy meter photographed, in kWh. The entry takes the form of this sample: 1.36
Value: 171
